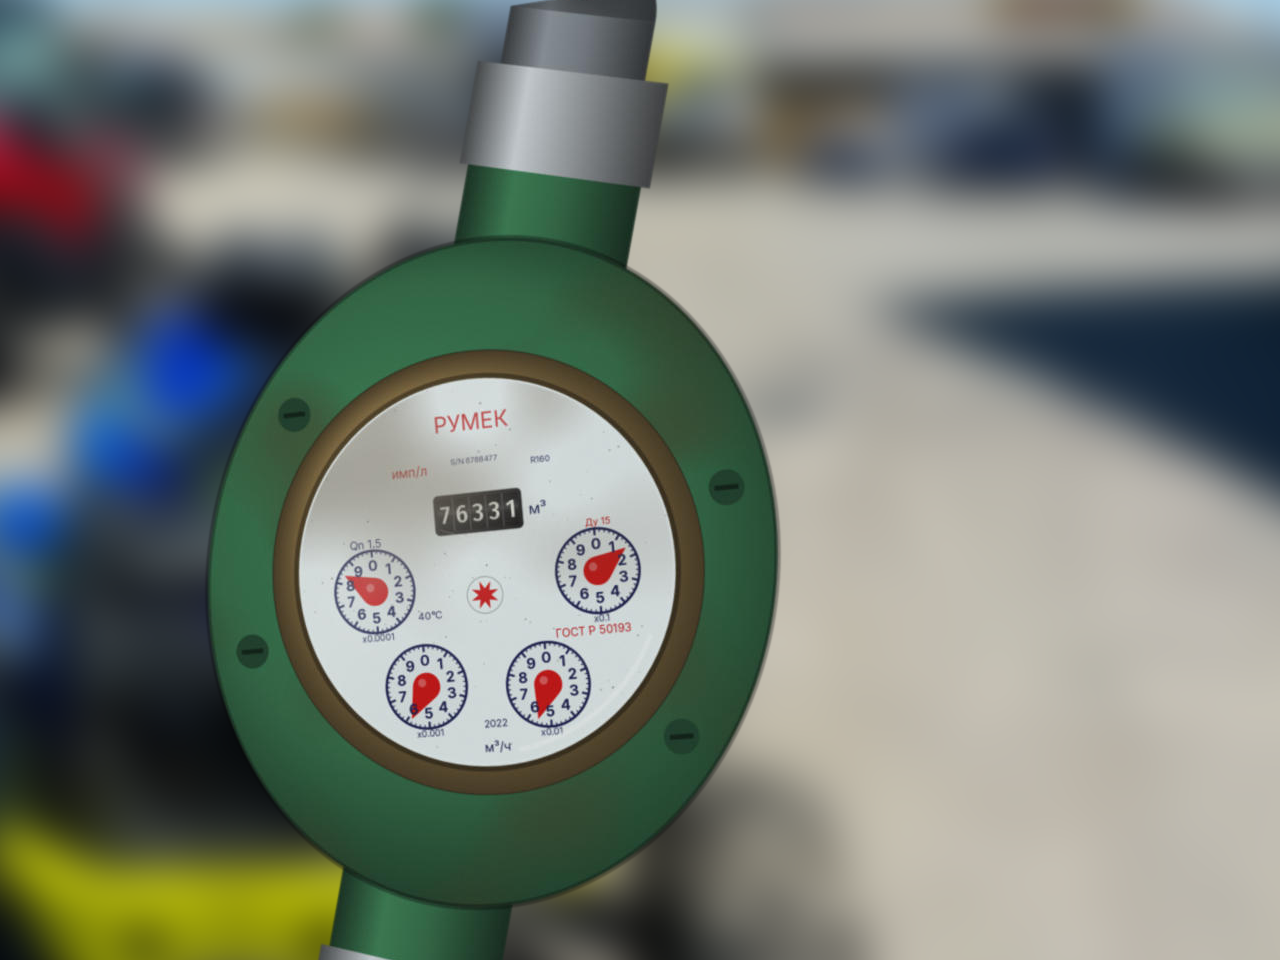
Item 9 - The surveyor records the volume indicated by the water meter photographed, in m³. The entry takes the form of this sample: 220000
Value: 76331.1558
